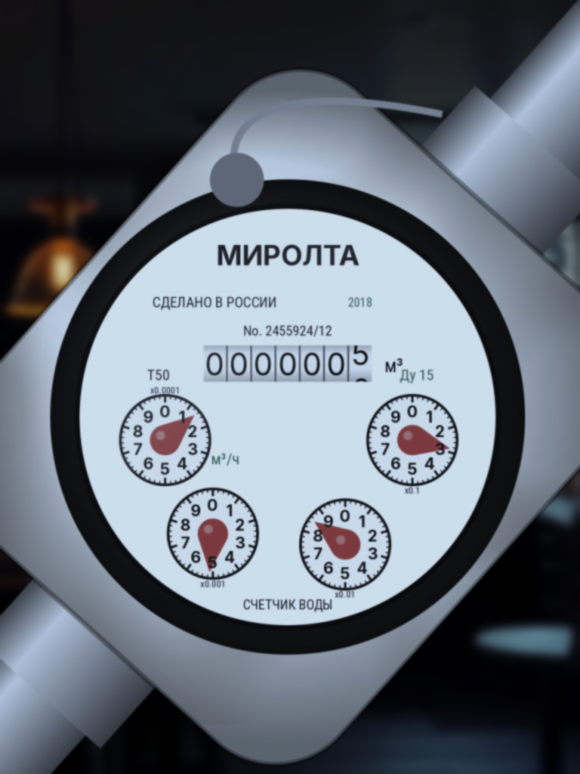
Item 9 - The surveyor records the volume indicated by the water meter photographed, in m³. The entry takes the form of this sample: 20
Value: 5.2851
